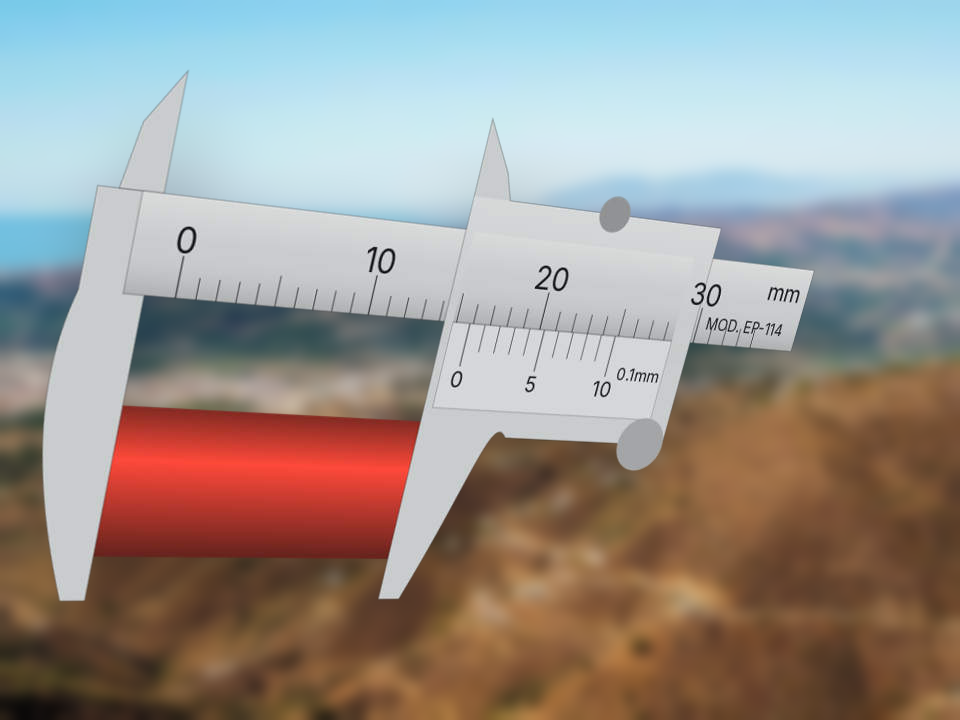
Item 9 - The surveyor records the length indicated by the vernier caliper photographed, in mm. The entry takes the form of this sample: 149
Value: 15.8
